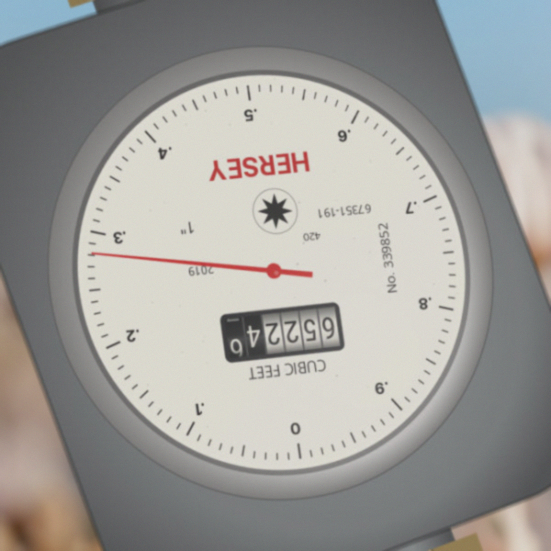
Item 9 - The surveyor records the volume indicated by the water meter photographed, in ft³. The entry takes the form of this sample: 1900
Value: 652246.28
